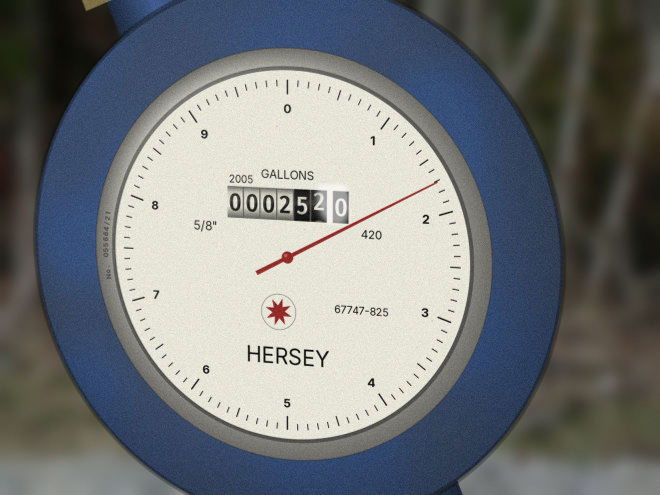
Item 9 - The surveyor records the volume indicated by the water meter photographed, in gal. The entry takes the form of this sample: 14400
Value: 2521.7
